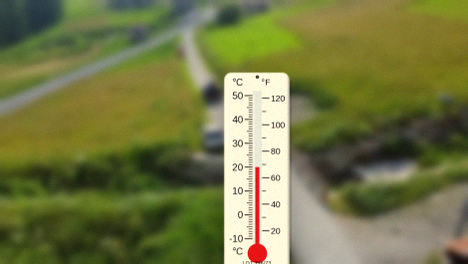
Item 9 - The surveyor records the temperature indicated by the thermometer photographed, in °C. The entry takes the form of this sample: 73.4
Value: 20
